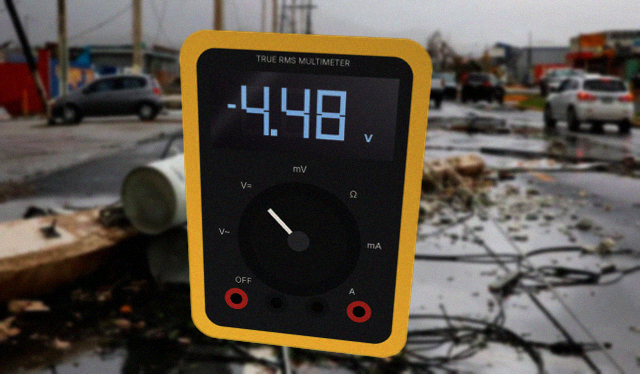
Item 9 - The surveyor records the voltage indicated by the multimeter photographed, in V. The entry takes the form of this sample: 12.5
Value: -4.48
